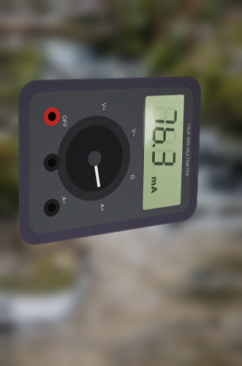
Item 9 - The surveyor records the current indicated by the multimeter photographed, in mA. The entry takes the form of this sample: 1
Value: 76.3
